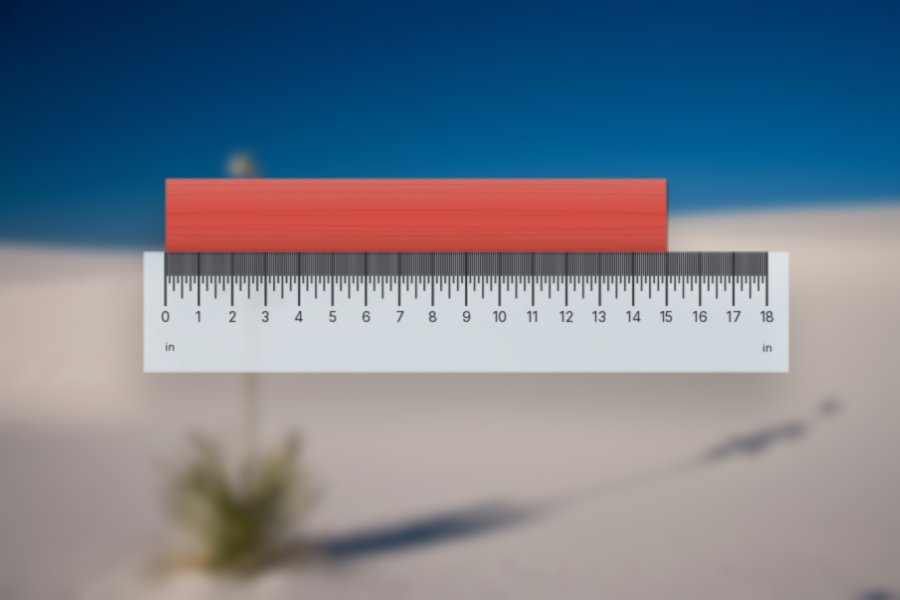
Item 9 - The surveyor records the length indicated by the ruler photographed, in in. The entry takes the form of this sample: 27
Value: 15
